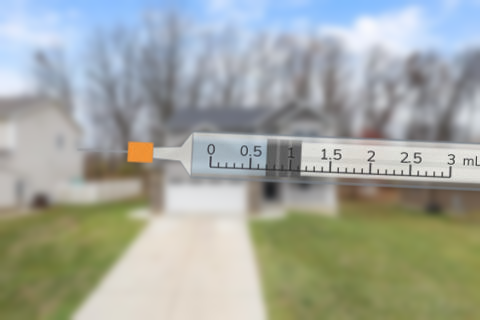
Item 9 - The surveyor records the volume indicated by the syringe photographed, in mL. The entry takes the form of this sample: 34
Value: 0.7
